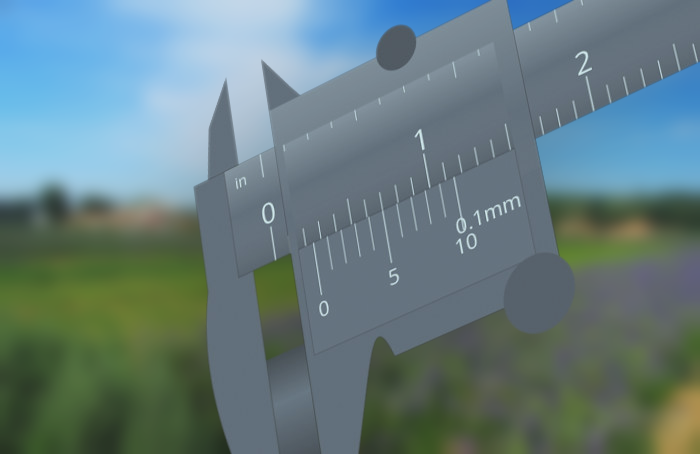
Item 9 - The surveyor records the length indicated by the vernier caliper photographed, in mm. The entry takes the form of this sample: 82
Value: 2.5
